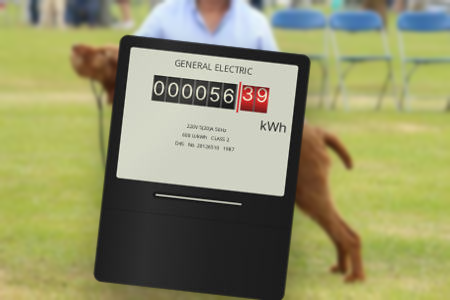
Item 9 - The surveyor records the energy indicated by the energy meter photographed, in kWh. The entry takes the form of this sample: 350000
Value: 56.39
